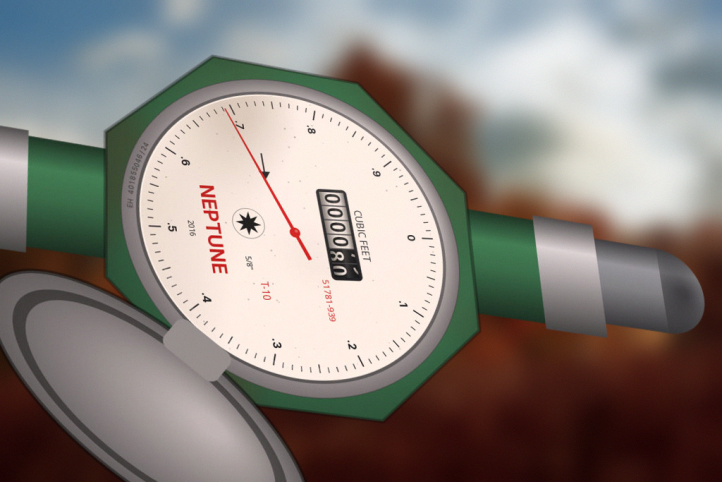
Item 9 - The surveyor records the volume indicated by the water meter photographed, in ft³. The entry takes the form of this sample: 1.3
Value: 79.69
